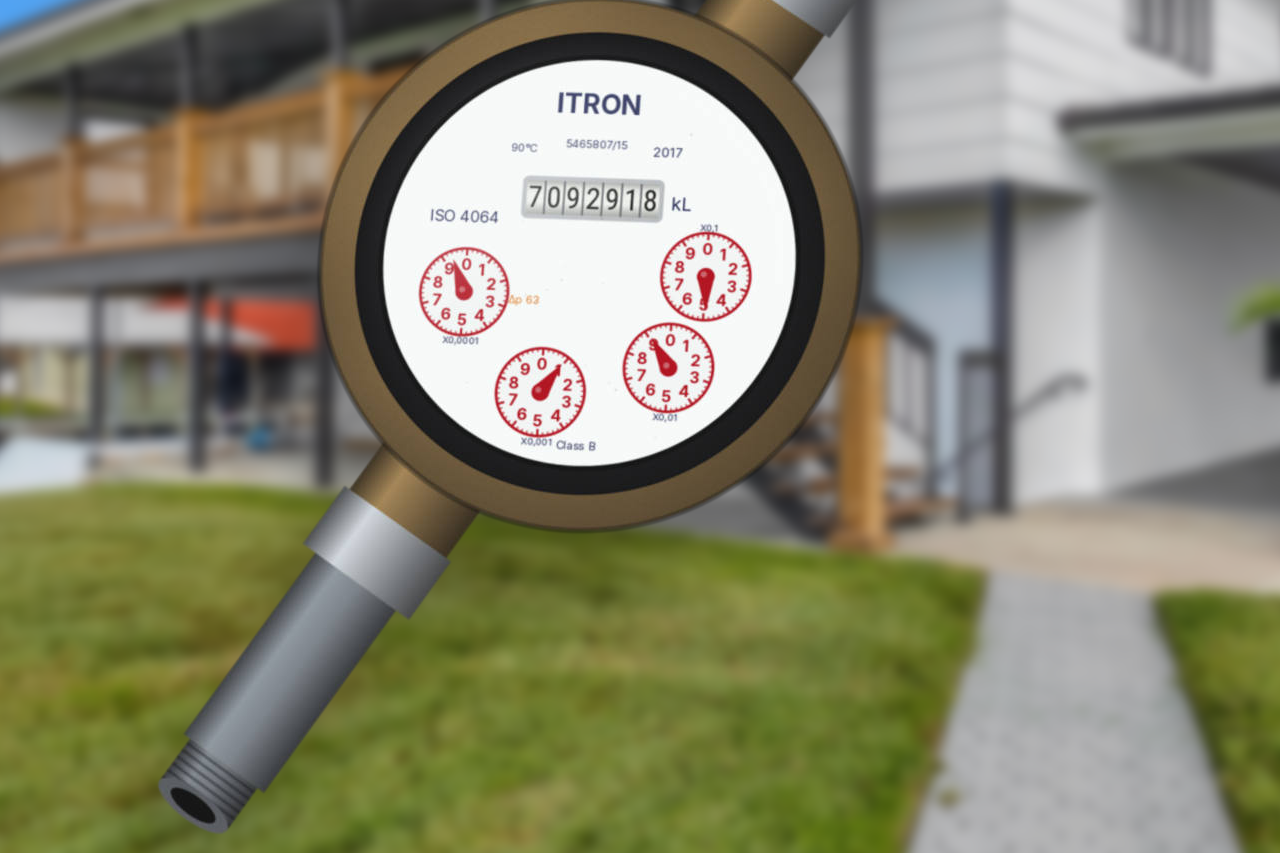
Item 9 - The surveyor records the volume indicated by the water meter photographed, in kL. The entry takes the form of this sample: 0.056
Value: 7092918.4909
